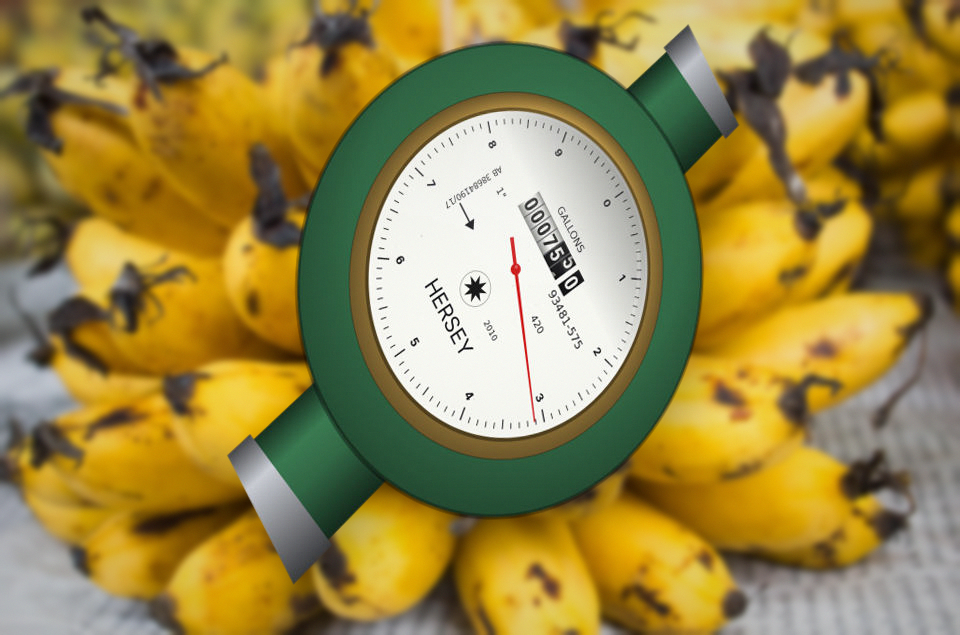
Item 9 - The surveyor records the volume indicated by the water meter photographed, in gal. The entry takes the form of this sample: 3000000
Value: 7553.1
